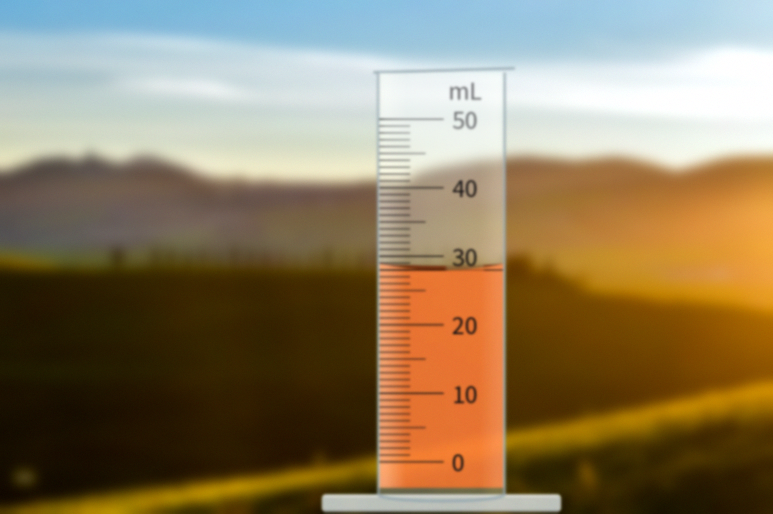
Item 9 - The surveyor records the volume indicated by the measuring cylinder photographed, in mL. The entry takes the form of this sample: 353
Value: 28
